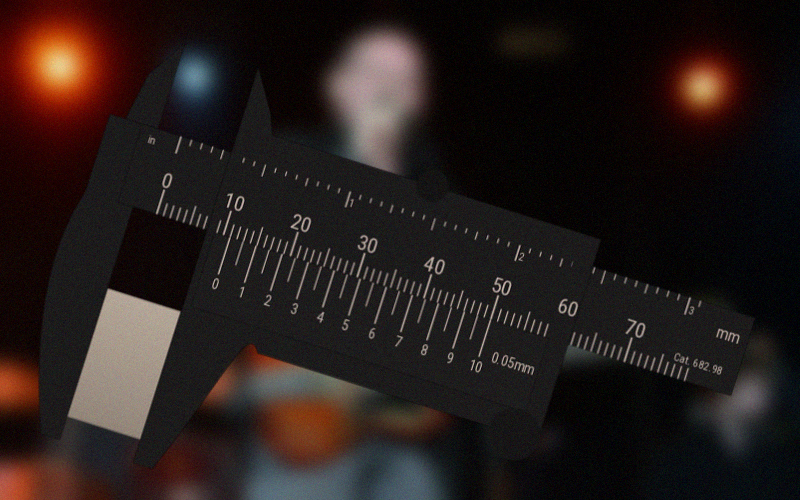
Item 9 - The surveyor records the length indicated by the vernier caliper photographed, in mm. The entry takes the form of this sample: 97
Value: 11.0
